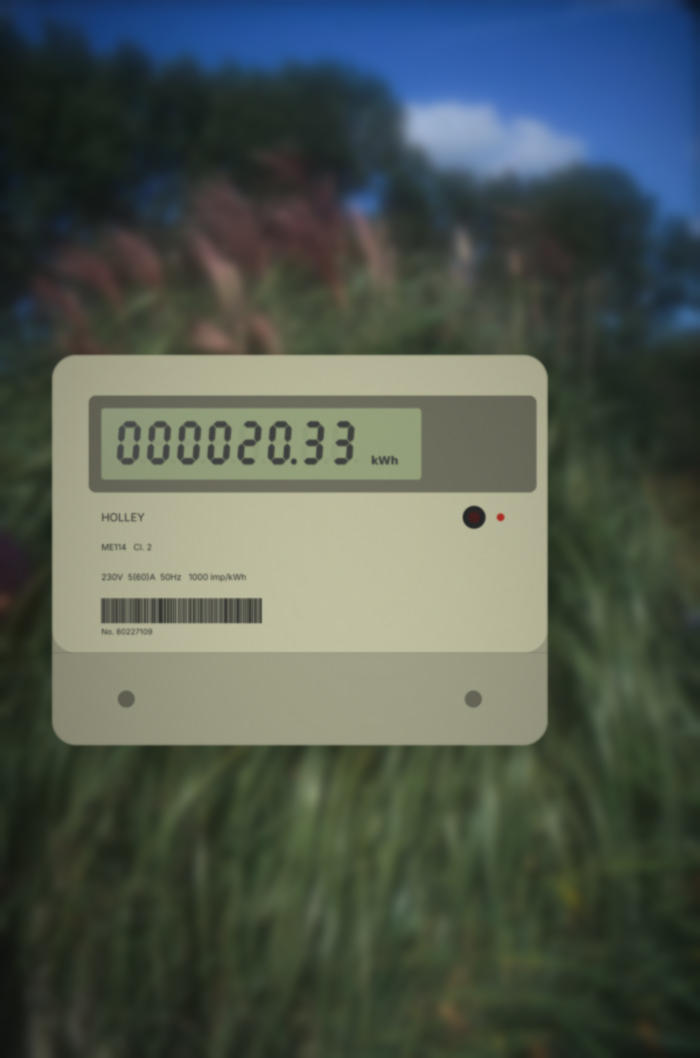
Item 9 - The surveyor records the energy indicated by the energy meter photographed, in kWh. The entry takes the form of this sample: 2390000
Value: 20.33
